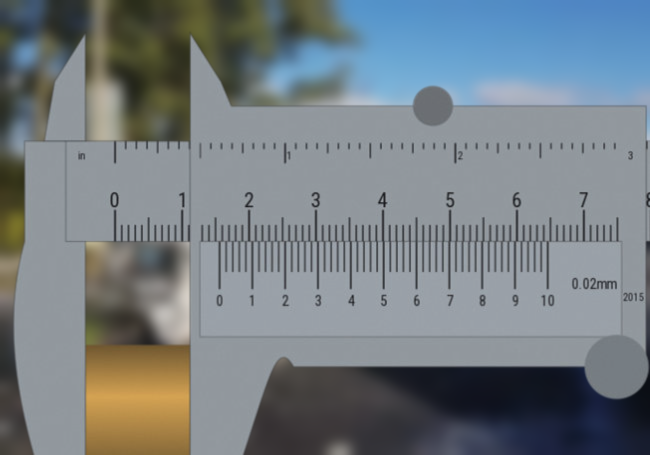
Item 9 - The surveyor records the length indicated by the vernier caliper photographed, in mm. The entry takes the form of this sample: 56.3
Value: 15.6
